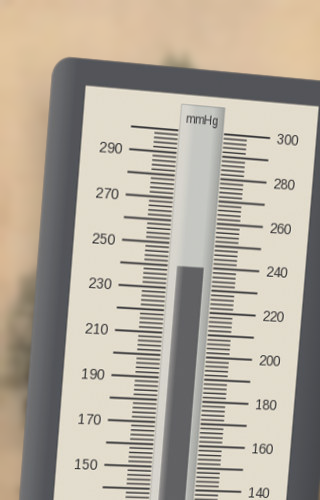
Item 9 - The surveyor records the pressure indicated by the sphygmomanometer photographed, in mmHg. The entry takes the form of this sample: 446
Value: 240
